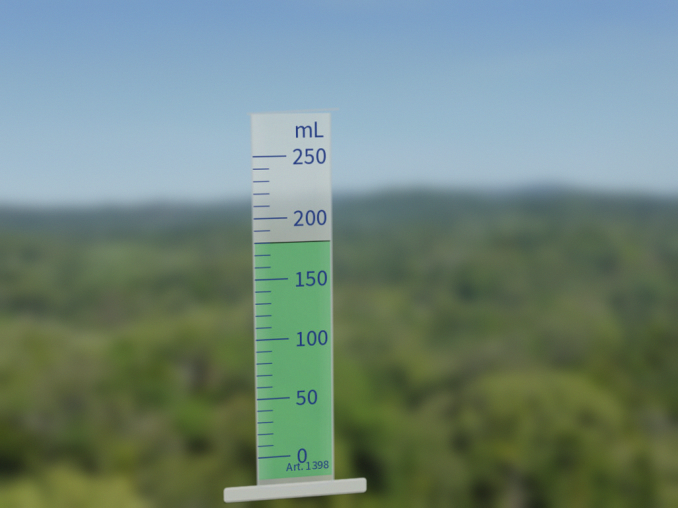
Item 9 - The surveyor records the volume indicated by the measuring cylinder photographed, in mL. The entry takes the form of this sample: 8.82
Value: 180
